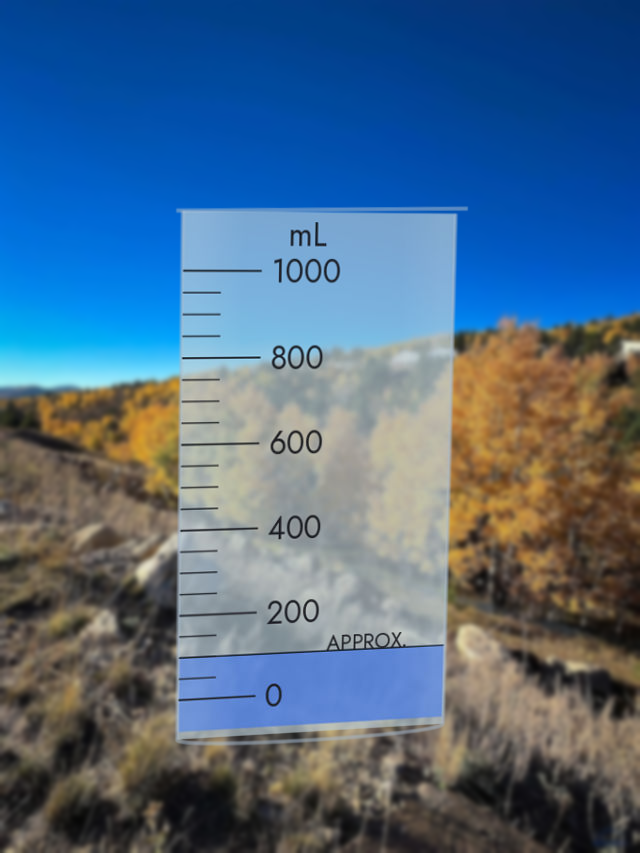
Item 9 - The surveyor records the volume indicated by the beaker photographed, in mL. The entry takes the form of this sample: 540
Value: 100
